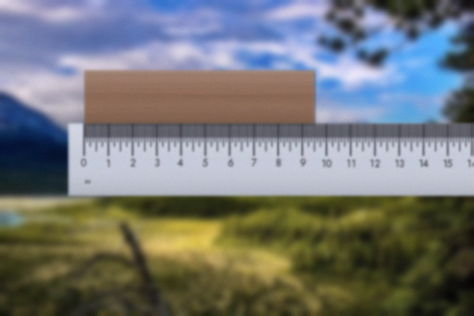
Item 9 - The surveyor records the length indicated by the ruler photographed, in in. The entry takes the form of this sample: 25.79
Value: 9.5
